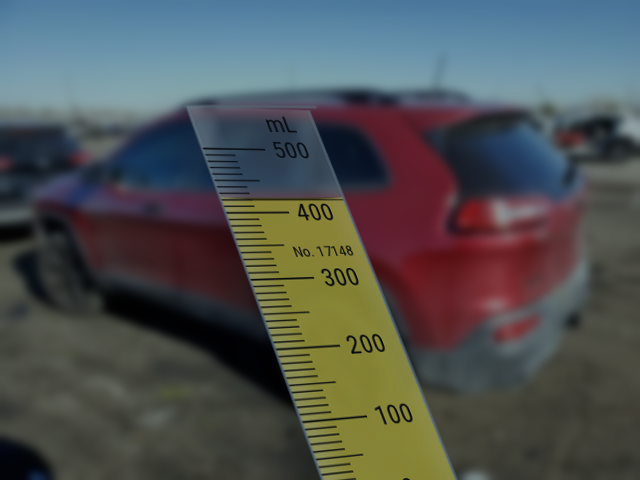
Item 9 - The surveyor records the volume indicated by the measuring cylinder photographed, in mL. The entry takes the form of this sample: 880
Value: 420
